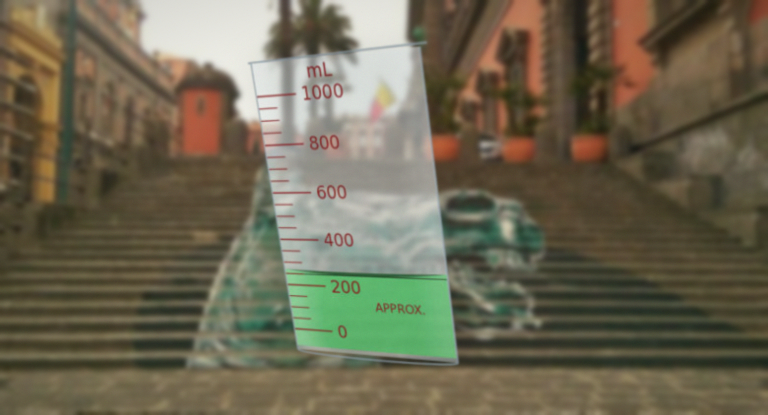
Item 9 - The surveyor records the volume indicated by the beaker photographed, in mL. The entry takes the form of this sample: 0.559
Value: 250
